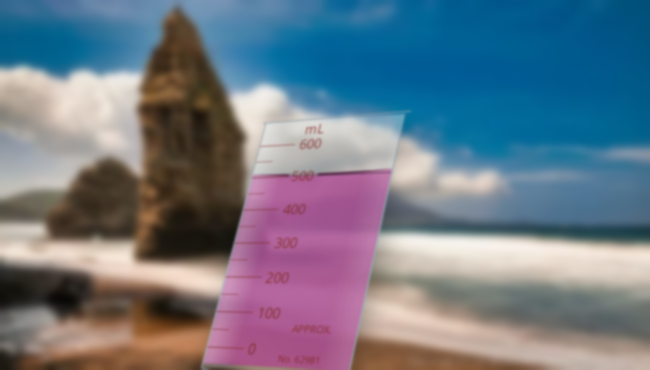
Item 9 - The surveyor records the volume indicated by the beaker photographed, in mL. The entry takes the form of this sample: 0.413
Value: 500
